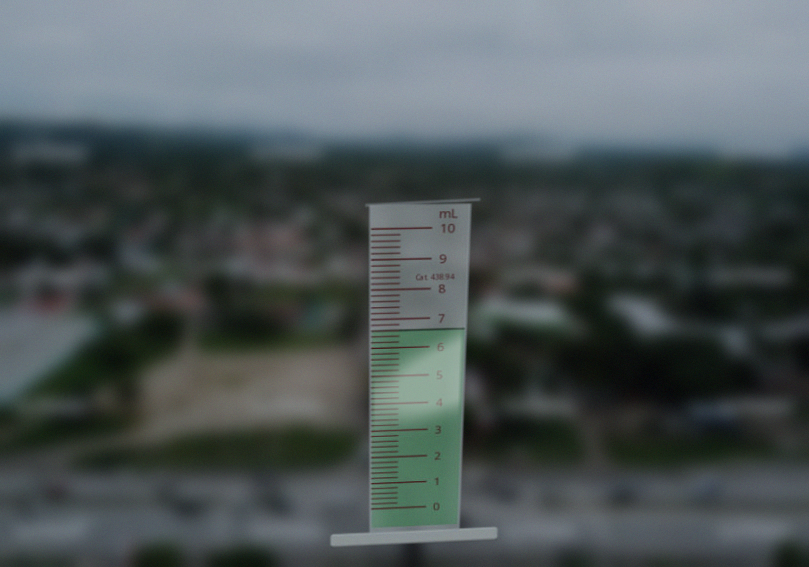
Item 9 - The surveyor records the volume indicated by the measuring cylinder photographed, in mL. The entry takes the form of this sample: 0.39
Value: 6.6
